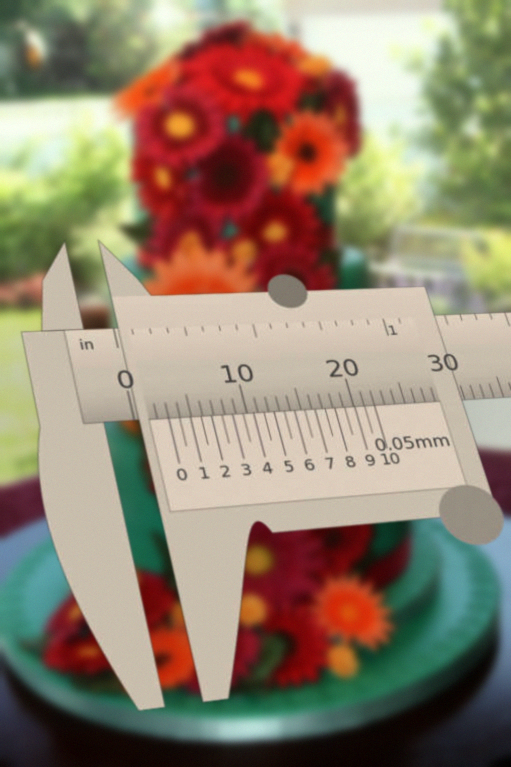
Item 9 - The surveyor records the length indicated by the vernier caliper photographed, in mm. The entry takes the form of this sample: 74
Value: 3.0
